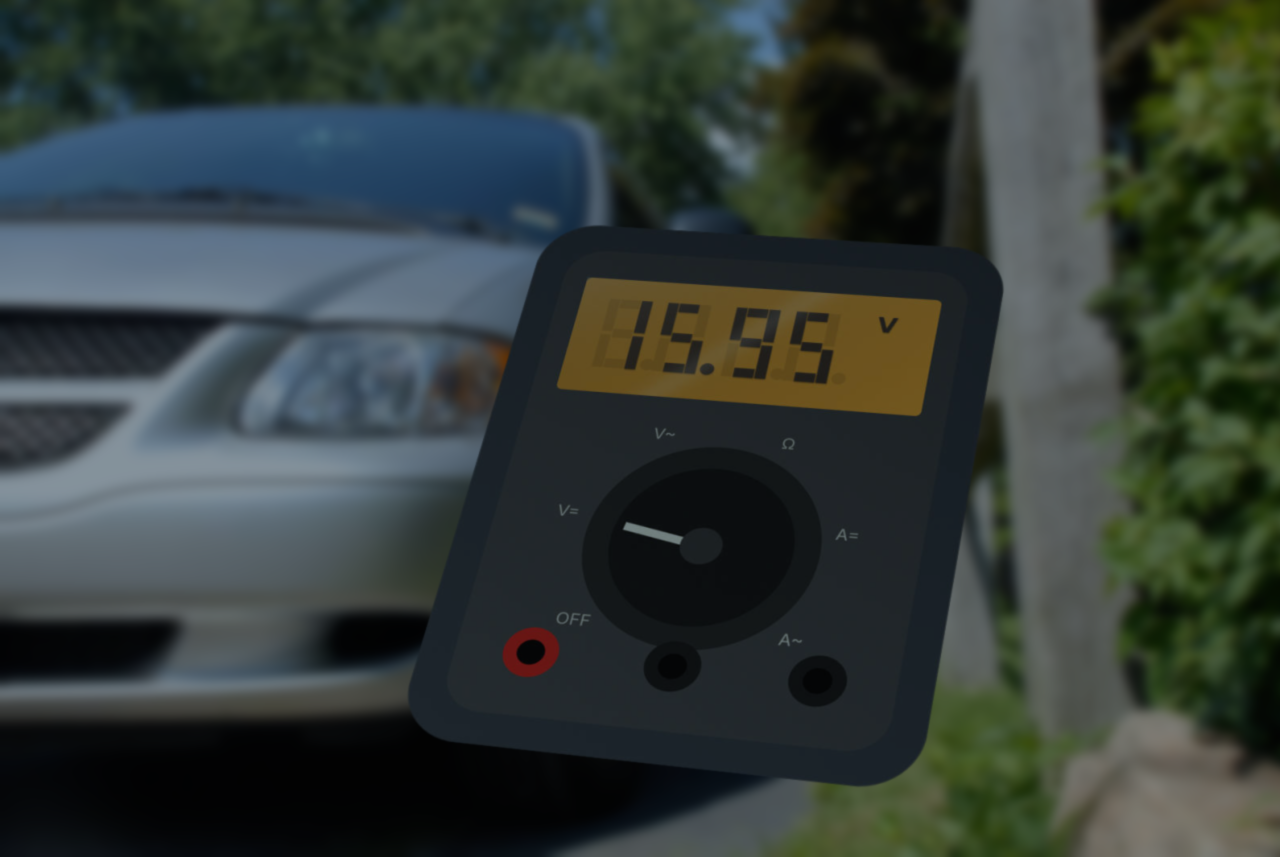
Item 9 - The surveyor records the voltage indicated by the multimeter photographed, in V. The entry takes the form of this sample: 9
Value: 15.95
